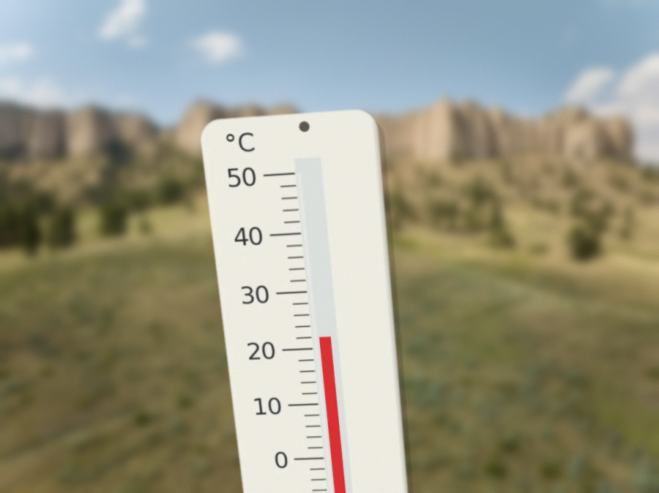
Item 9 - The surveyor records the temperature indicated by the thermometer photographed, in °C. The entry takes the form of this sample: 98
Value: 22
